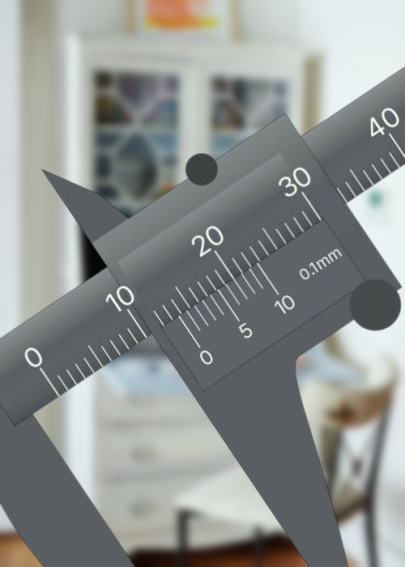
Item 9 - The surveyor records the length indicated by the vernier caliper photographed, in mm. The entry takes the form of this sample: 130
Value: 13.7
